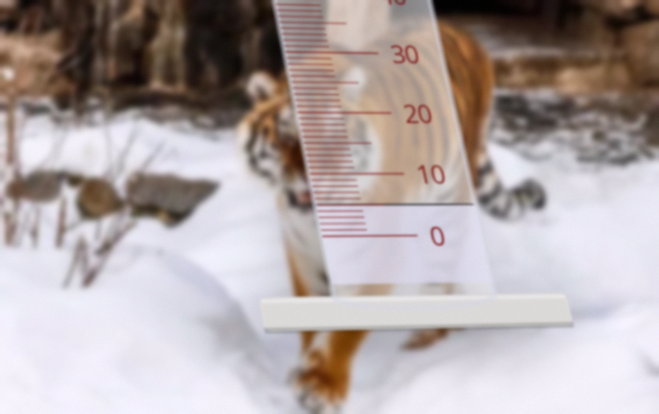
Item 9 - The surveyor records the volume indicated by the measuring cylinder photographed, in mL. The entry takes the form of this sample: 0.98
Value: 5
